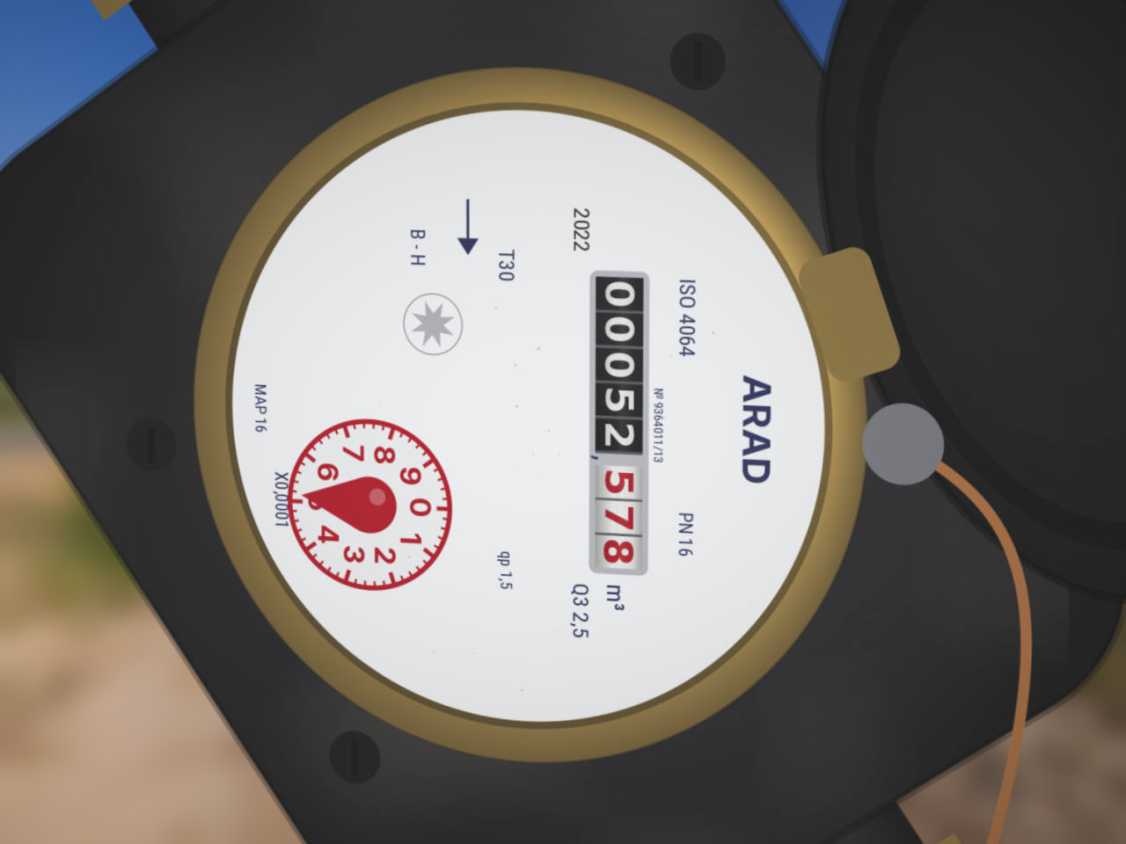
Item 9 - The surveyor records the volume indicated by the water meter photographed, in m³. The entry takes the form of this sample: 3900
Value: 52.5785
